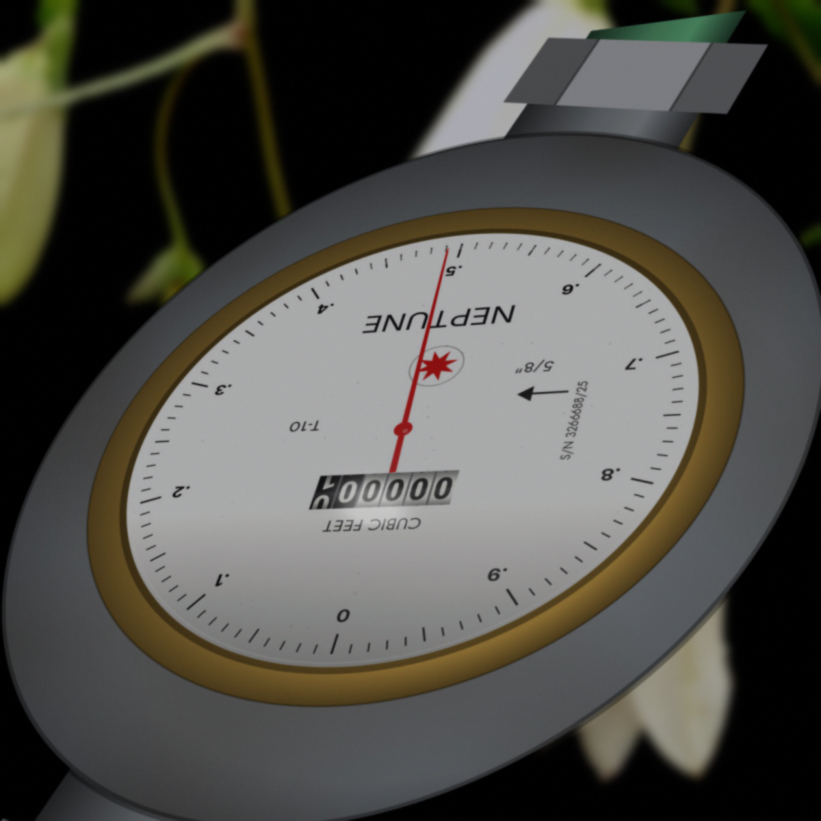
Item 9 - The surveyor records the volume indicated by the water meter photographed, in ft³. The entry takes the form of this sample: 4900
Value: 0.49
